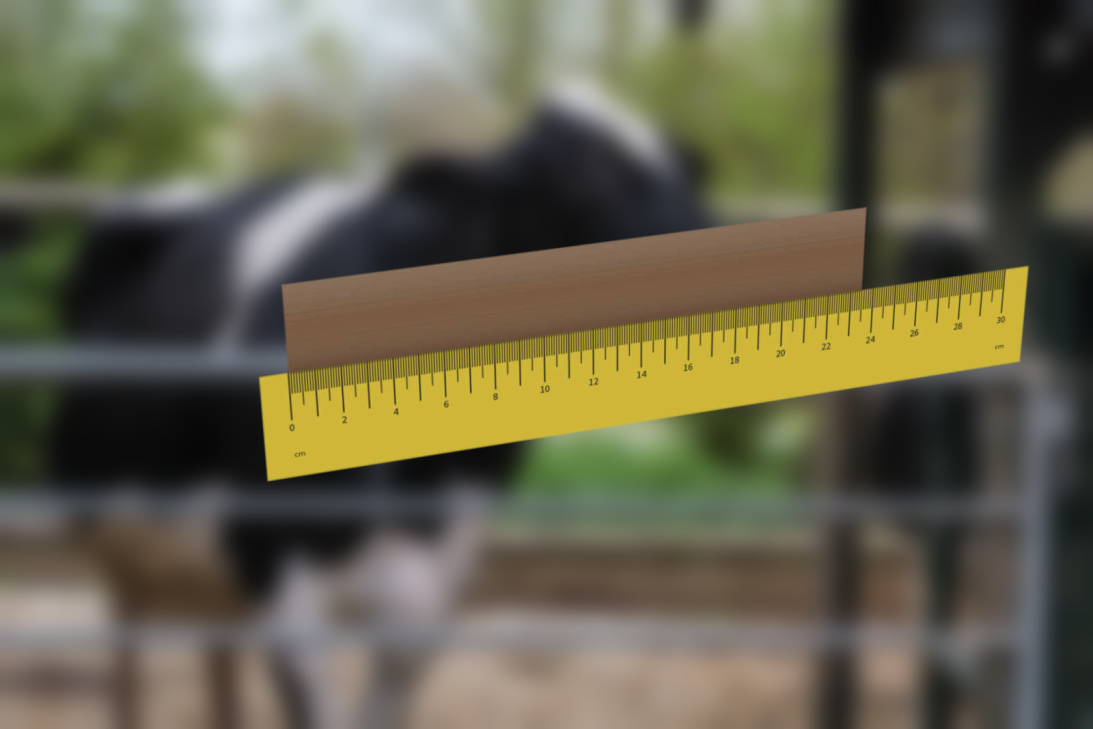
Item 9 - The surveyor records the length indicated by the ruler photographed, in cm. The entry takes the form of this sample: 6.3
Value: 23.5
